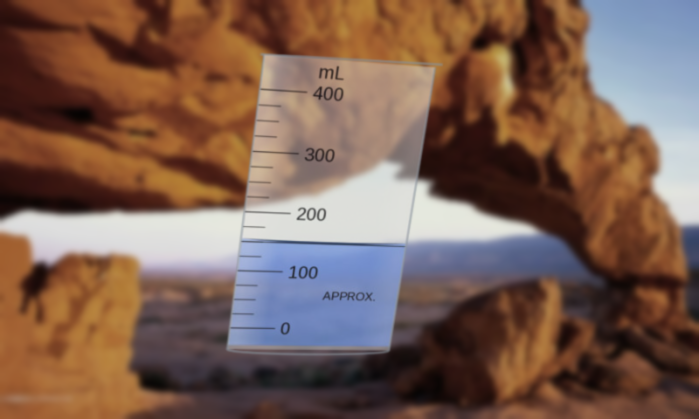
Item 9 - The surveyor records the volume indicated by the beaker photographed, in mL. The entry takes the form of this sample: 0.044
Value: 150
